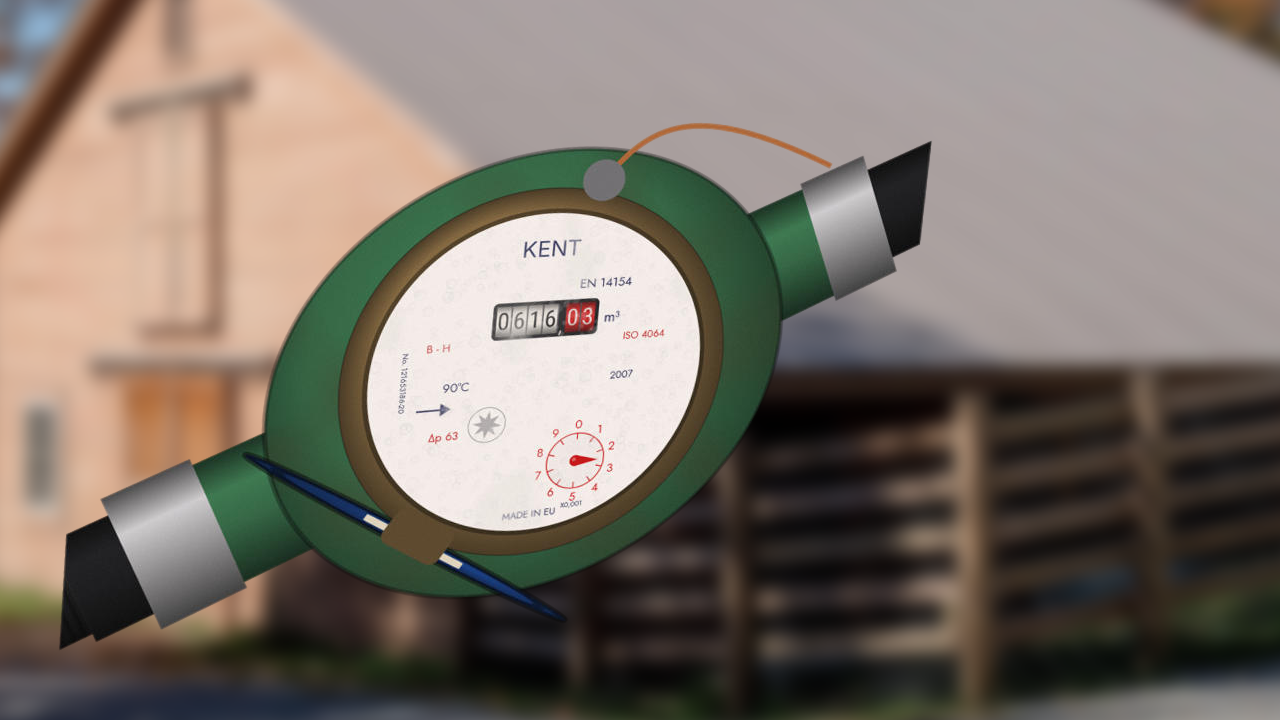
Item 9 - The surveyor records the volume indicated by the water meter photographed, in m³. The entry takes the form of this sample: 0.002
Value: 616.032
